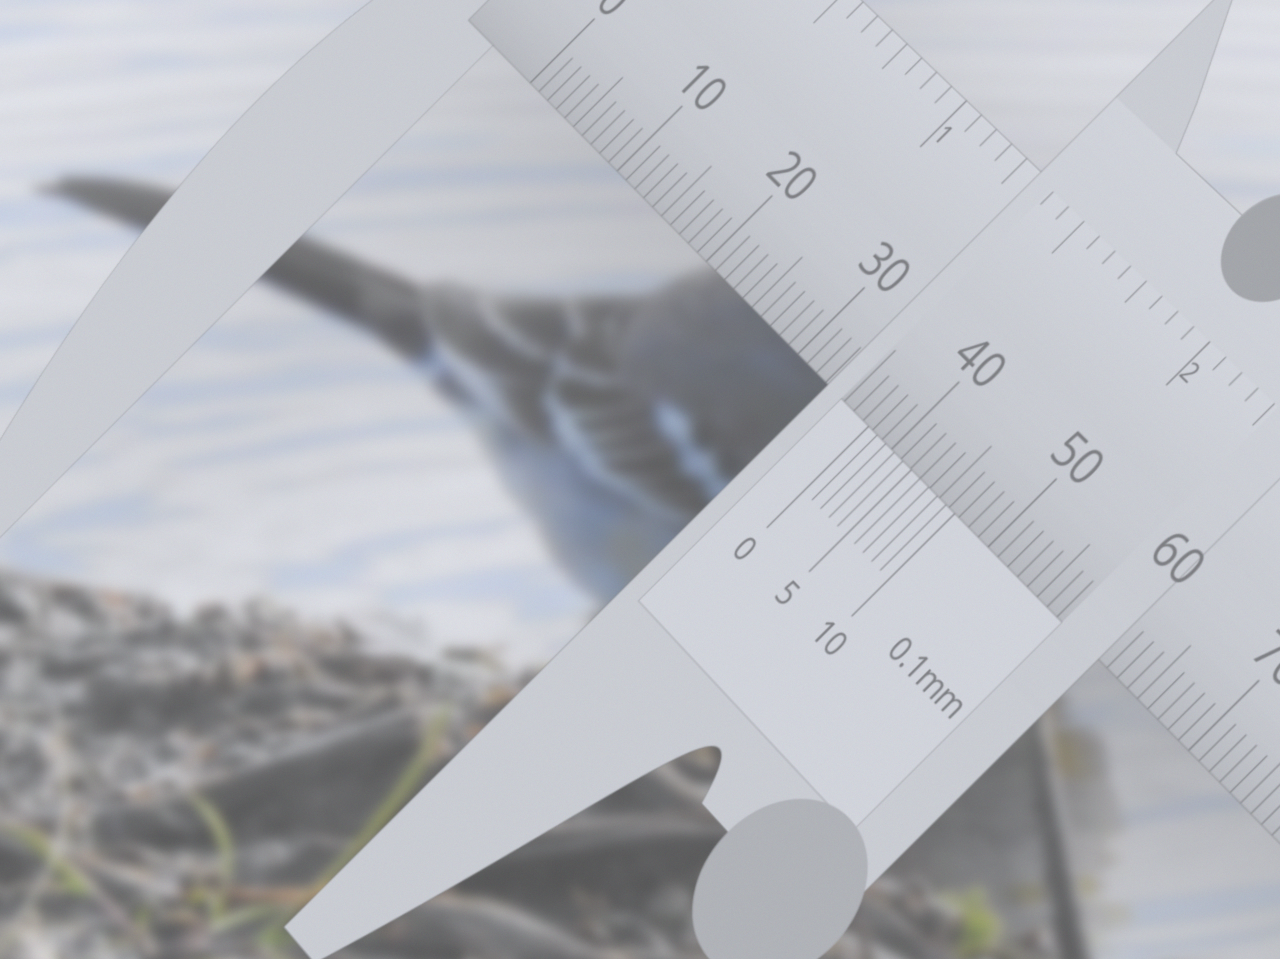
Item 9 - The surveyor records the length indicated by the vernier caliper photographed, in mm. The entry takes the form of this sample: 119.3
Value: 37.6
